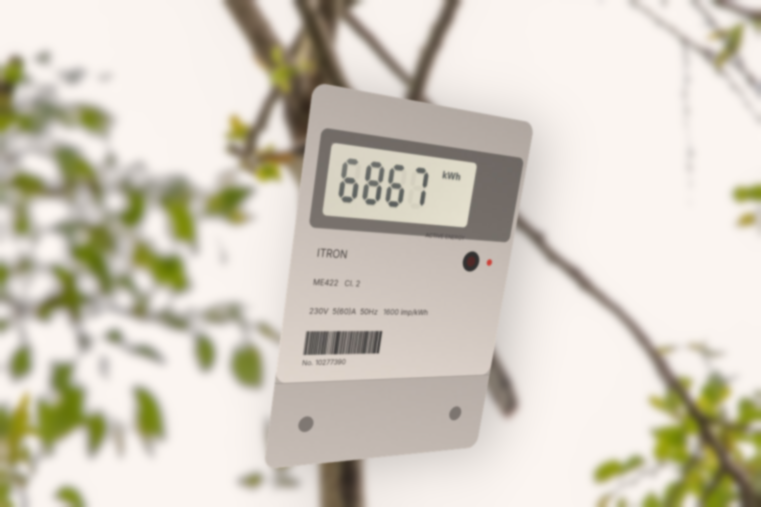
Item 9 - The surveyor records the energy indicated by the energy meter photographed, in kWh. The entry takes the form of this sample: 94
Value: 6867
